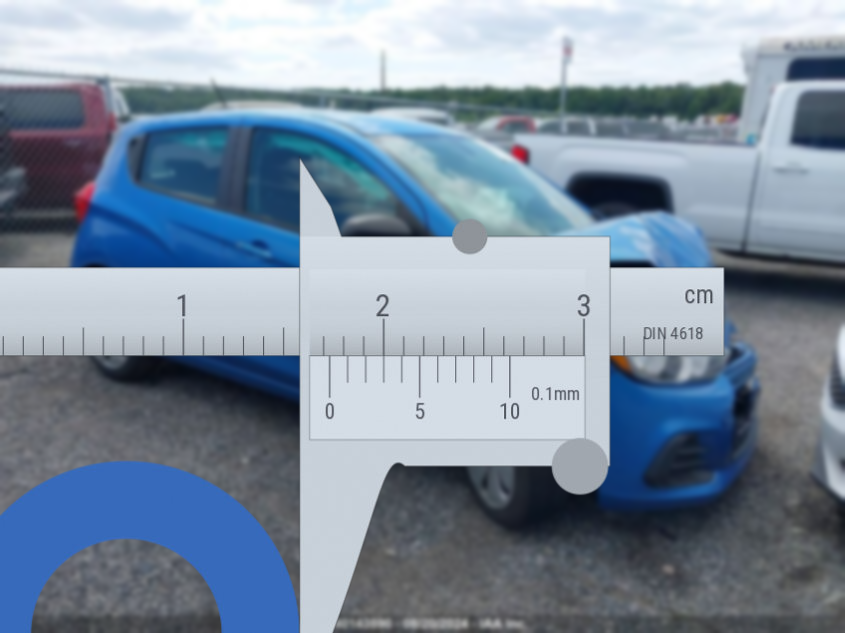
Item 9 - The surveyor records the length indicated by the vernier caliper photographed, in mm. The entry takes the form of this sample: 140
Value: 17.3
